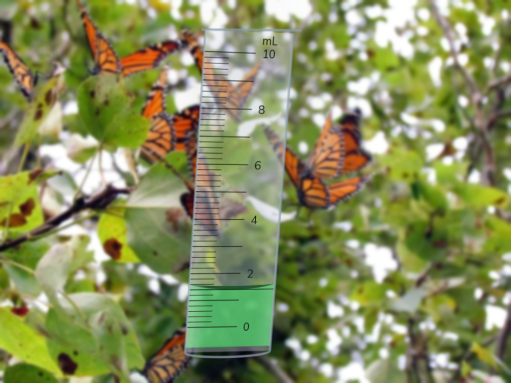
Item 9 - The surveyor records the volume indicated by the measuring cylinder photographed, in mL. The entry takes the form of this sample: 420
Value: 1.4
